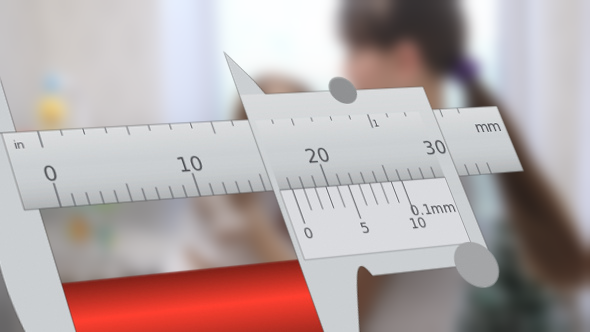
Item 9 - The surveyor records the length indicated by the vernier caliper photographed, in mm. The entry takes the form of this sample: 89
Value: 17.1
